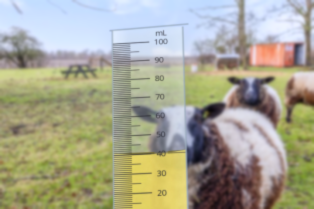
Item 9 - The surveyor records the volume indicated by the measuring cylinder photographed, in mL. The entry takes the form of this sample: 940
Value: 40
